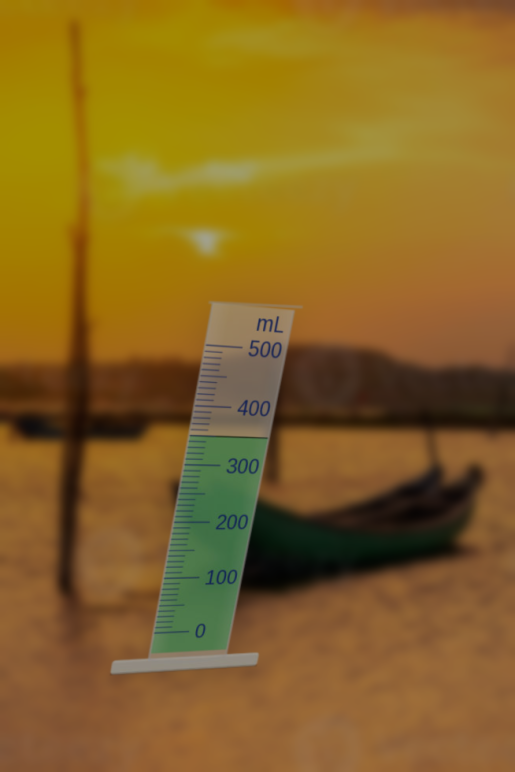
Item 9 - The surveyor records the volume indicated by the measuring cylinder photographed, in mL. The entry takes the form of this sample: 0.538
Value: 350
